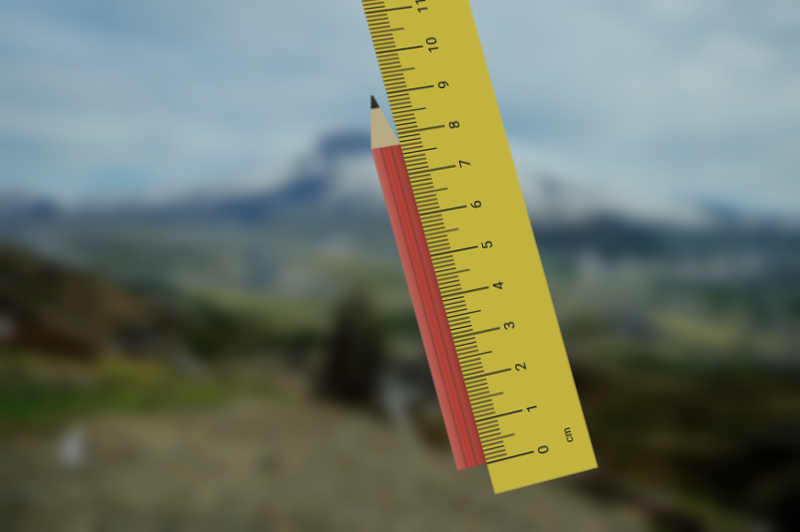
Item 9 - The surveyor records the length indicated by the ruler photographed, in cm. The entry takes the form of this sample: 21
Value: 9
